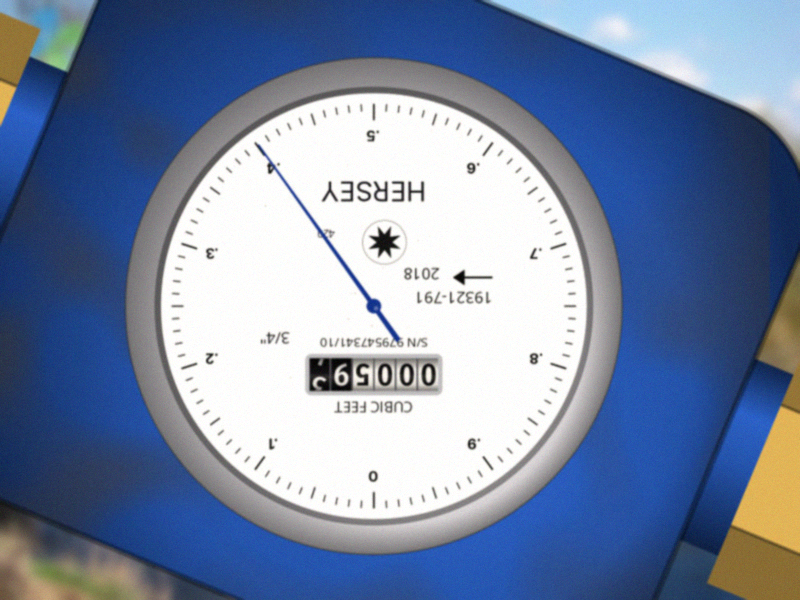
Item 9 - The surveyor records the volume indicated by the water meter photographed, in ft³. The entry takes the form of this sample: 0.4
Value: 593.40
